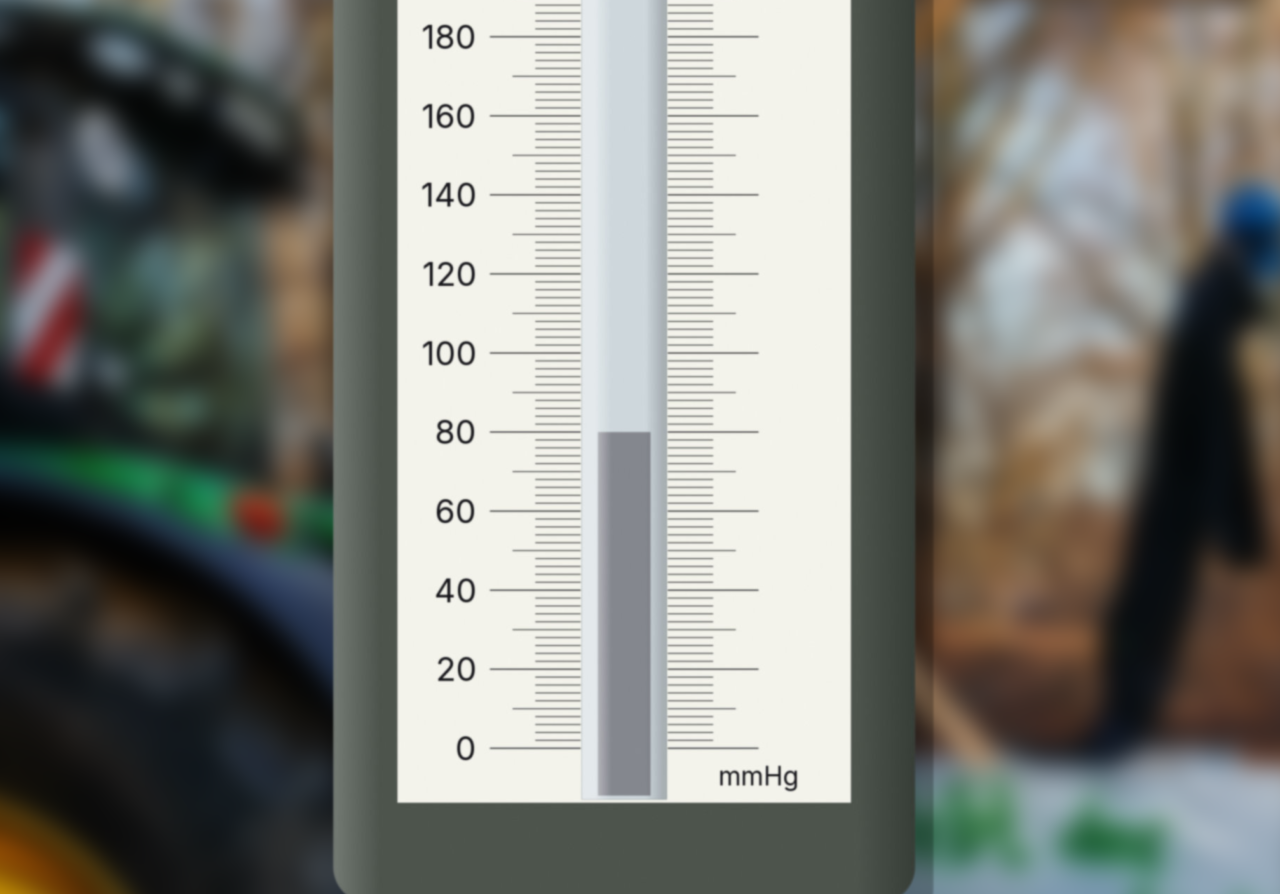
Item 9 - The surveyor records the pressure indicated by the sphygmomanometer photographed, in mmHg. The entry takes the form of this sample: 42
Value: 80
